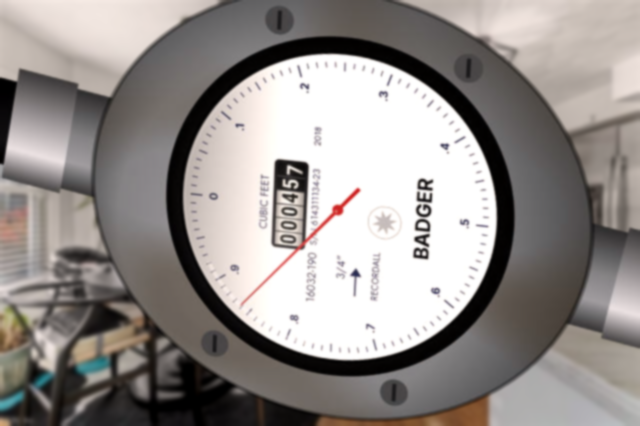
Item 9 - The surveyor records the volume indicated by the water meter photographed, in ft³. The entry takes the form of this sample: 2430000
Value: 456.86
